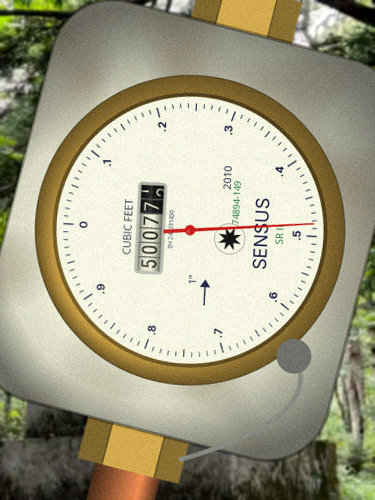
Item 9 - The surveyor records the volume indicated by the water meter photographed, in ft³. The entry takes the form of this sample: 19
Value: 500771.48
